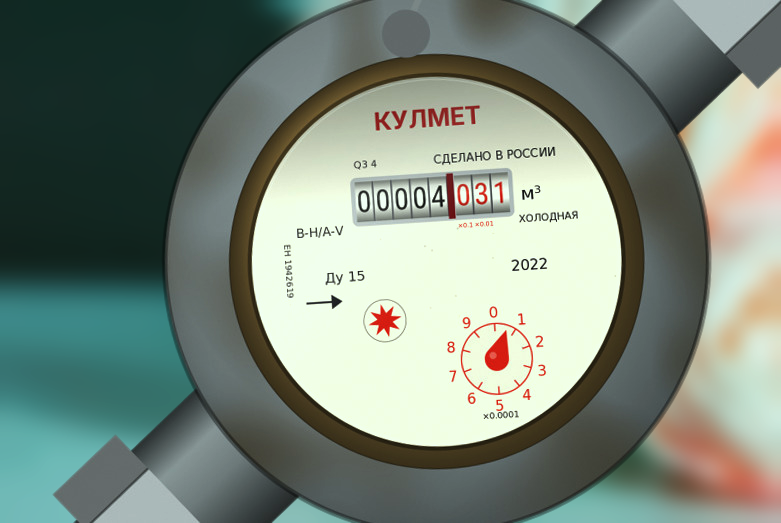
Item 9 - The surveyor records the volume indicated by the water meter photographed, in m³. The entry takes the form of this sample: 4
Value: 4.0310
